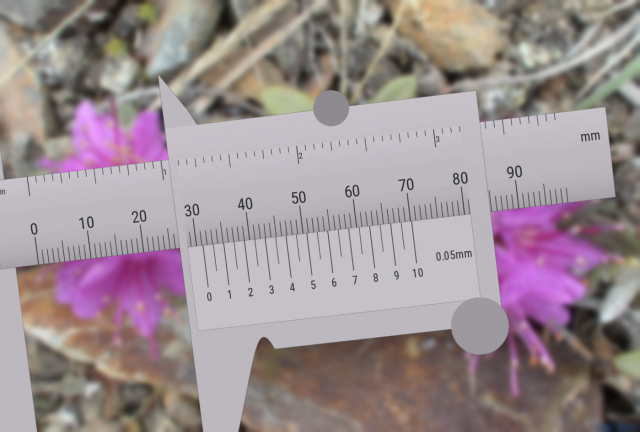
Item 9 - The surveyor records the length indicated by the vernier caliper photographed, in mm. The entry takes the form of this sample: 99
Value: 31.2
